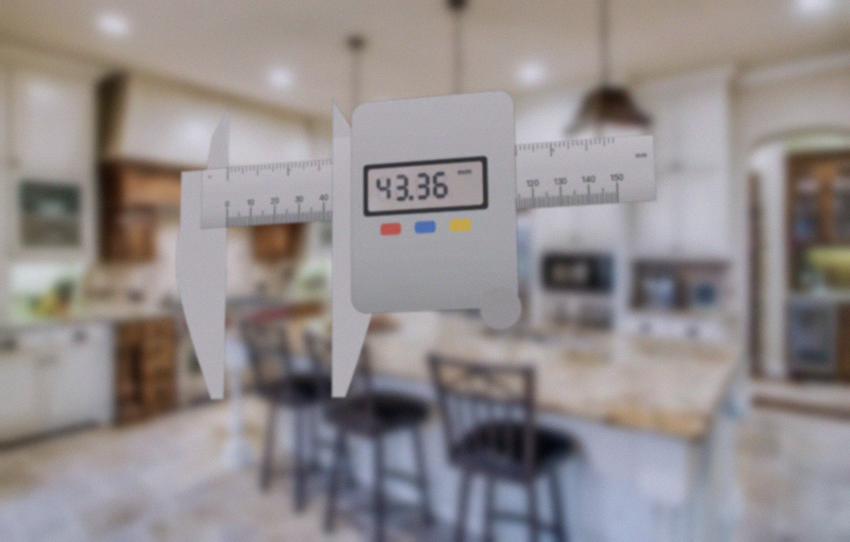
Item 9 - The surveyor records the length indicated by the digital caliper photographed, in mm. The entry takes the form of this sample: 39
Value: 43.36
